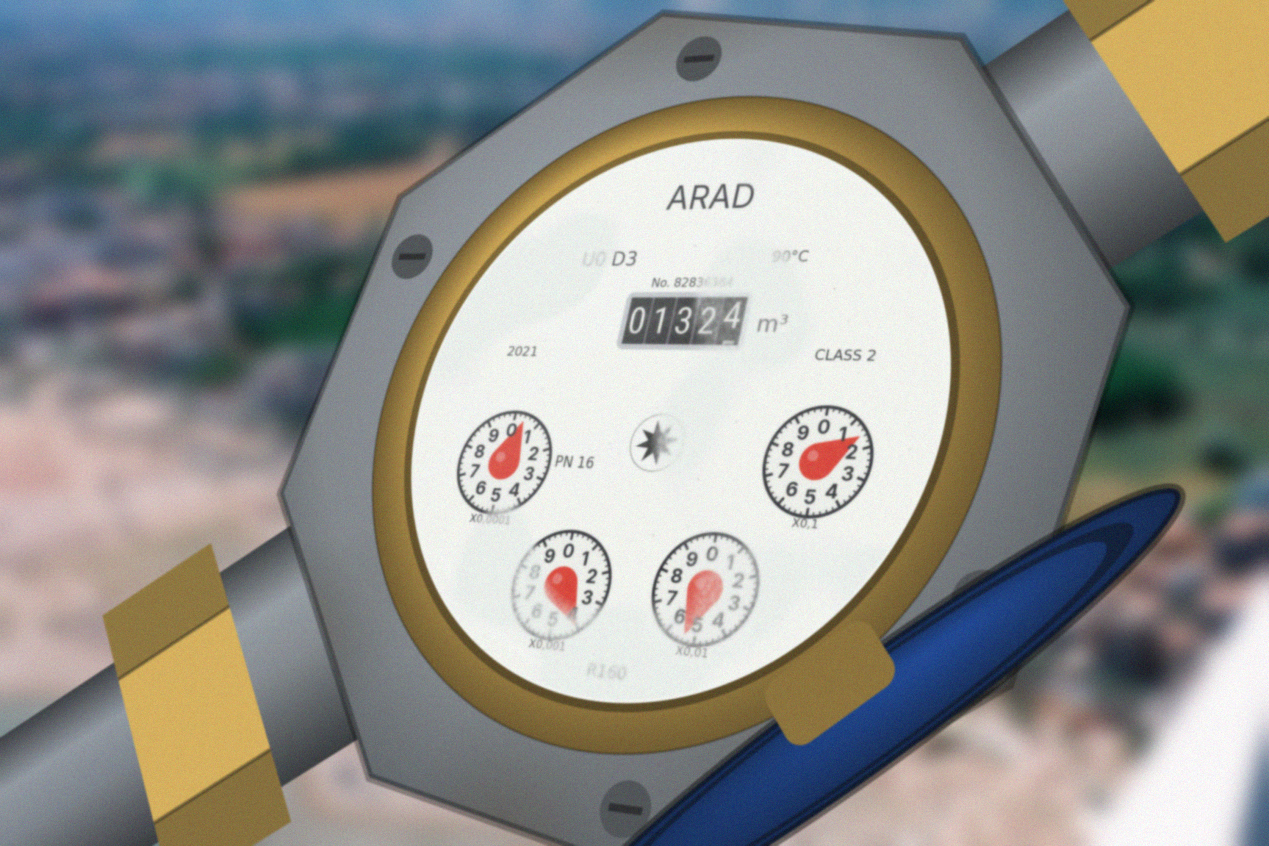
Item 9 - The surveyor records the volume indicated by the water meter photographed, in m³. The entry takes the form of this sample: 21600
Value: 1324.1540
